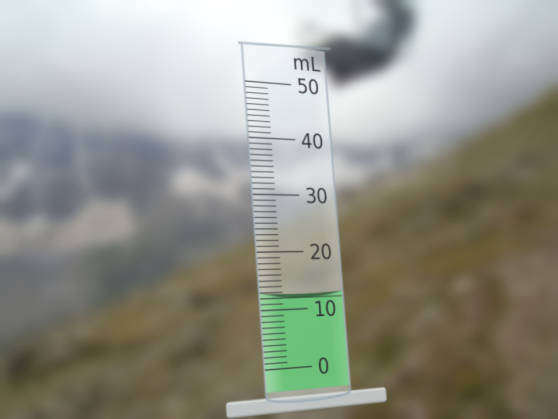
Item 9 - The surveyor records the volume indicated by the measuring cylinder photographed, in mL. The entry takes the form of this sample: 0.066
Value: 12
